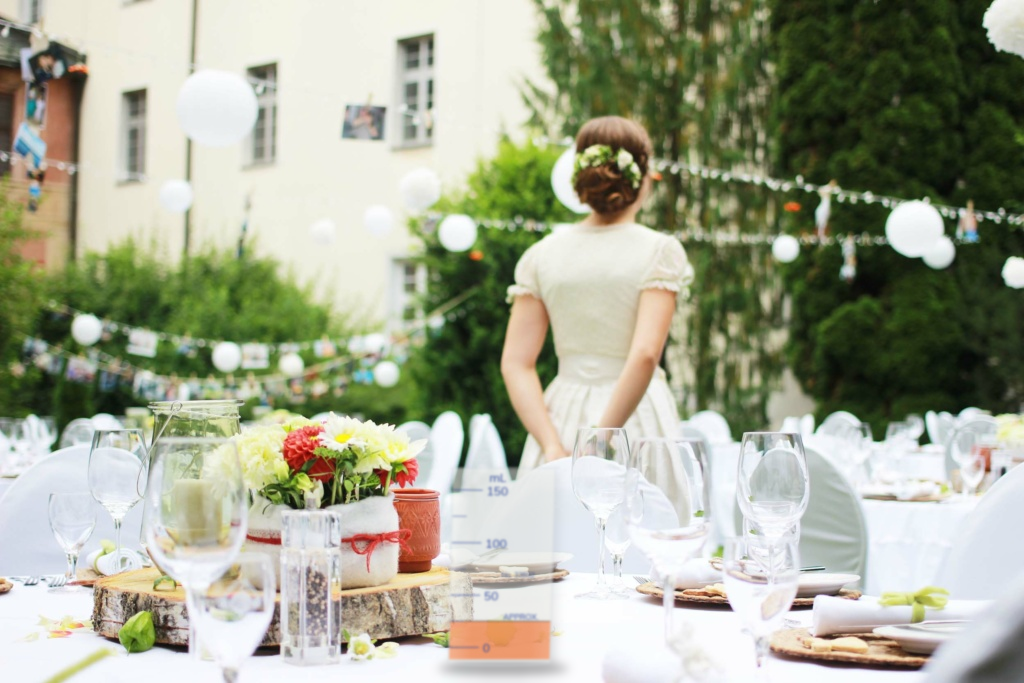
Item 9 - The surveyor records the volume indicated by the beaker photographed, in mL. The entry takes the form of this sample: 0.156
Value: 25
